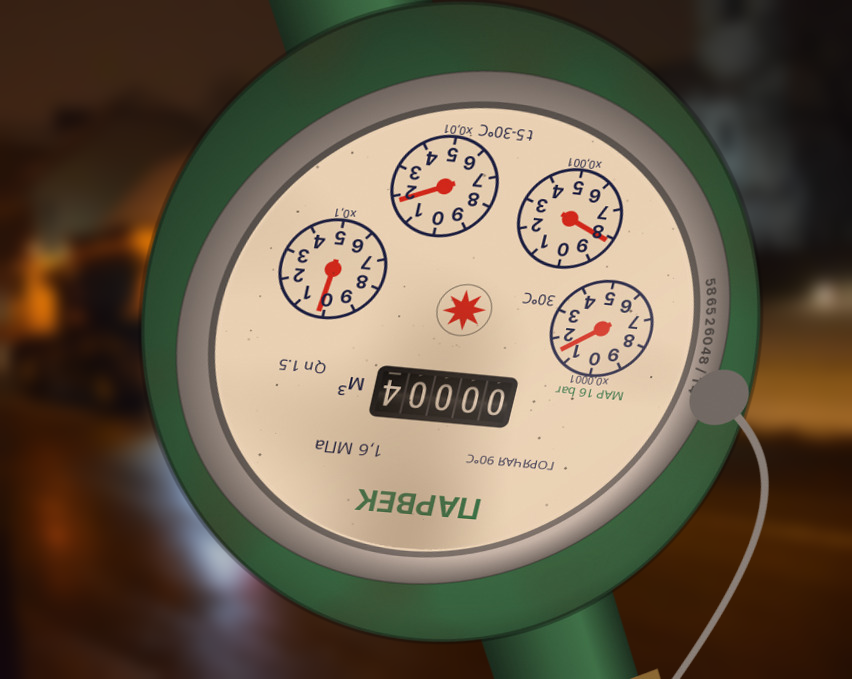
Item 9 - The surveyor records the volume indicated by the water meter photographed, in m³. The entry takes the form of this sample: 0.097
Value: 4.0181
